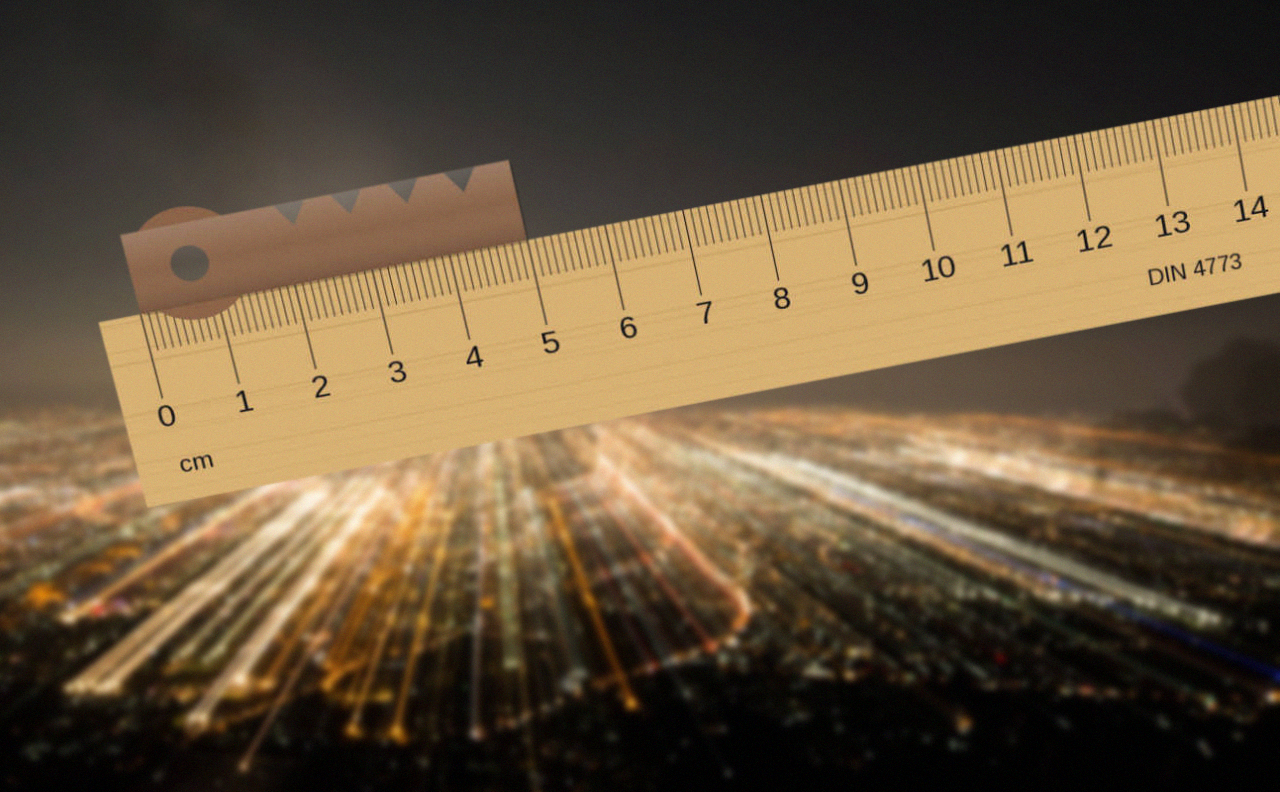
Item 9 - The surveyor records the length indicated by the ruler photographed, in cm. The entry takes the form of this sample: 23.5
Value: 5
